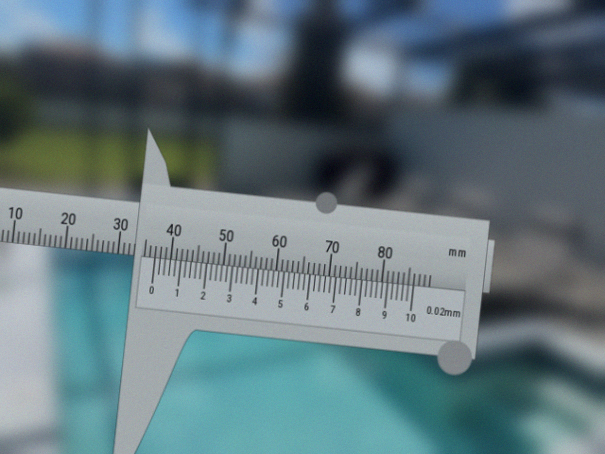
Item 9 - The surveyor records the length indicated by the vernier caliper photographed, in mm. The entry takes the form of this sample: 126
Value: 37.0
